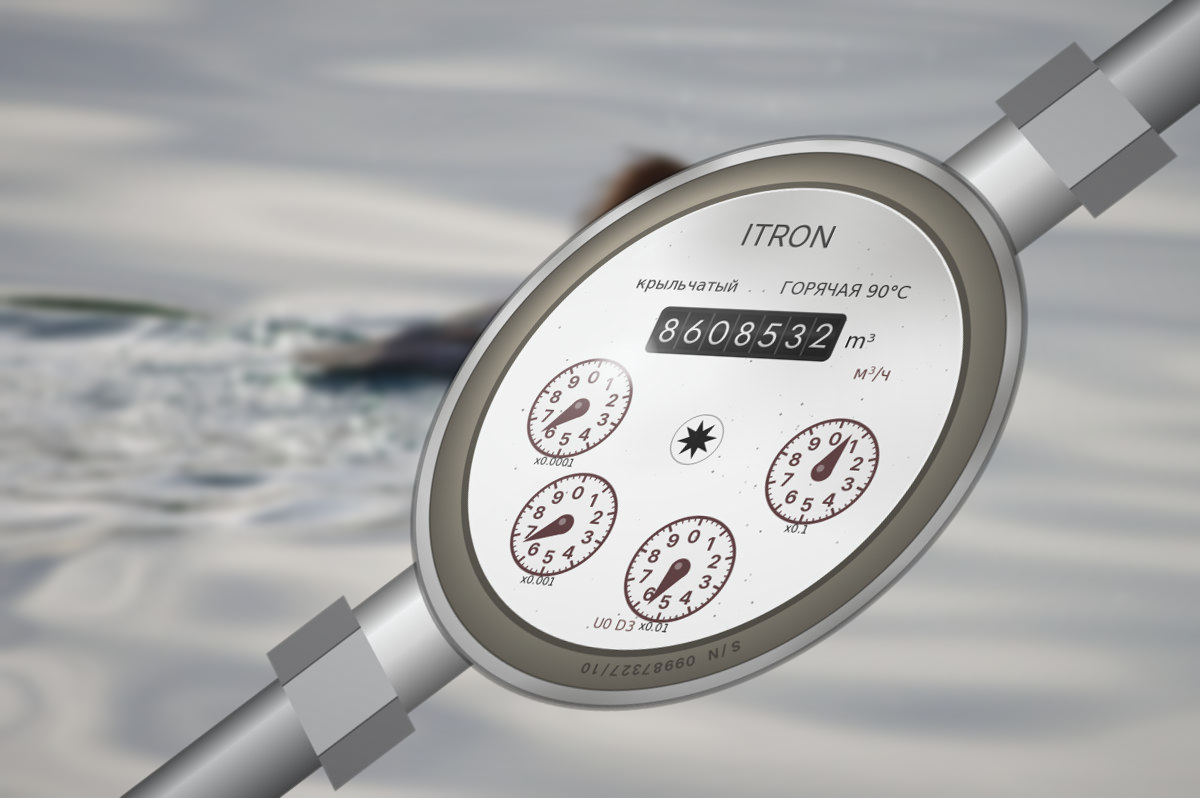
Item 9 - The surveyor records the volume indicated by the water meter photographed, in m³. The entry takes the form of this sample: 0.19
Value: 8608532.0566
